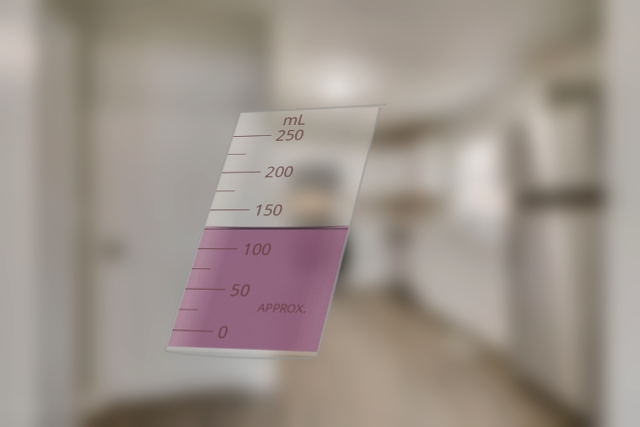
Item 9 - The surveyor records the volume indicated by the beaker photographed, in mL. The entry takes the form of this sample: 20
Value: 125
